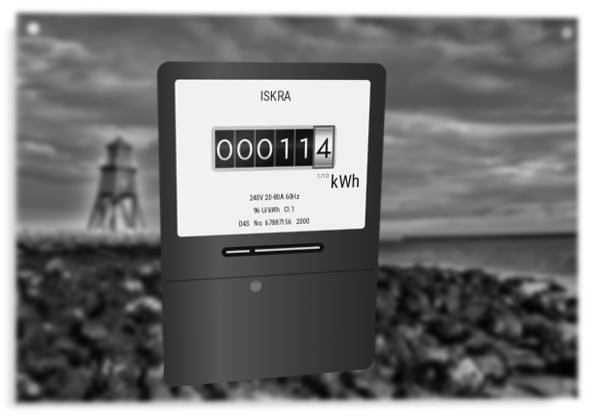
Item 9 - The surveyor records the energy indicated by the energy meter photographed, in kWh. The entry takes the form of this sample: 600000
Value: 11.4
